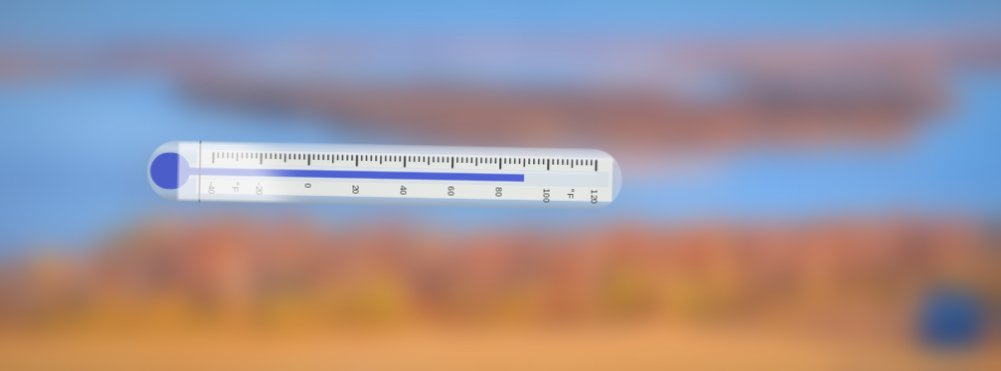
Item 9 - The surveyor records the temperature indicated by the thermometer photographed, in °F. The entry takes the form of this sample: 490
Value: 90
